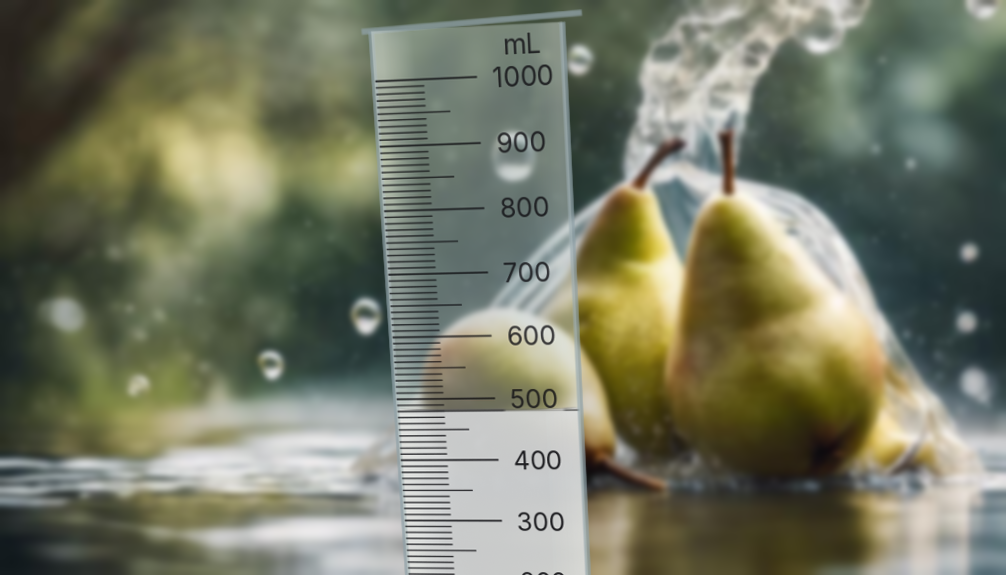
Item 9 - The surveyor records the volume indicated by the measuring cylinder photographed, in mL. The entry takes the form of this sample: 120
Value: 480
